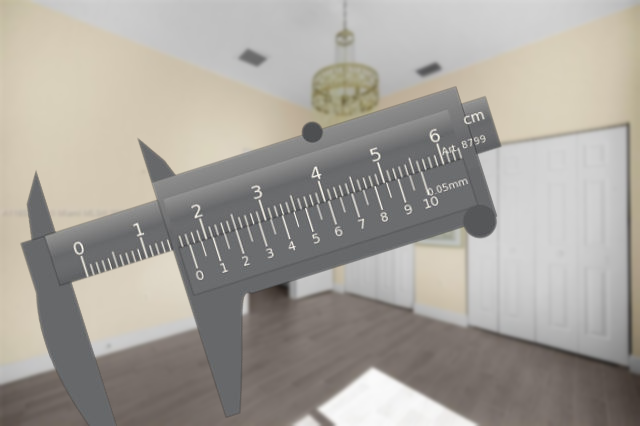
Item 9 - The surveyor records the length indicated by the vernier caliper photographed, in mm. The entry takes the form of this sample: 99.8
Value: 17.2
